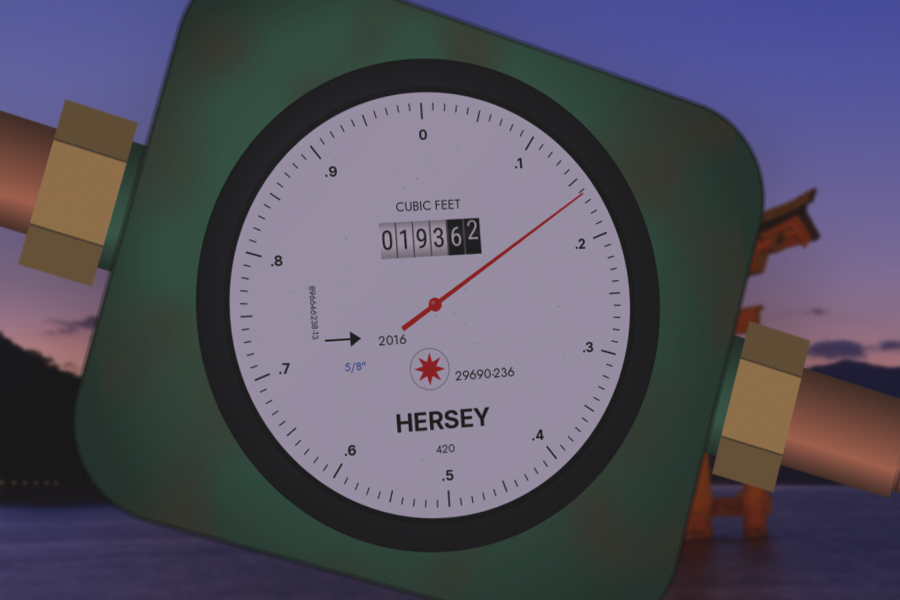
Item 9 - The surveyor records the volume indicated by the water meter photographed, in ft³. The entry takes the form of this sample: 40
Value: 19362.16
